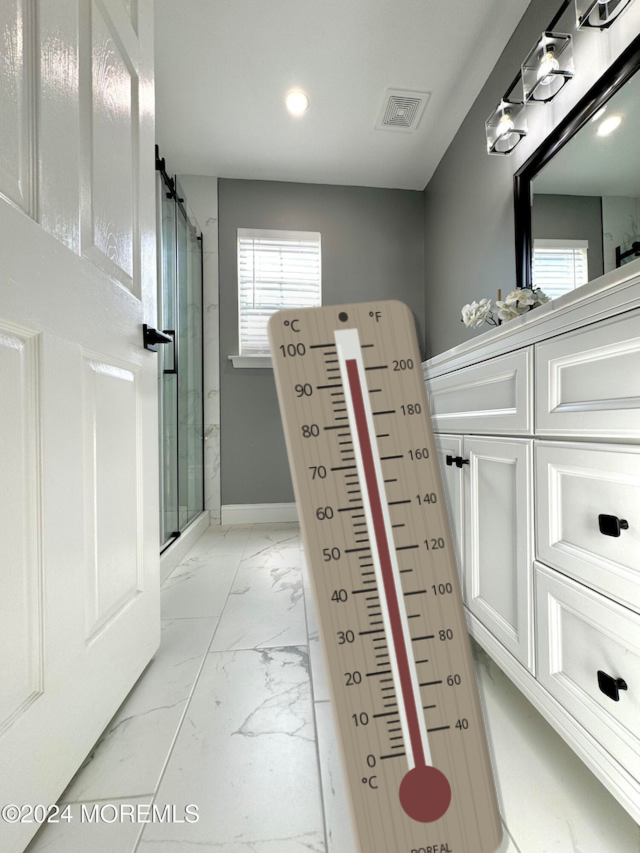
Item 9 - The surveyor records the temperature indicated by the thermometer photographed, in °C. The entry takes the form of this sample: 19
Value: 96
